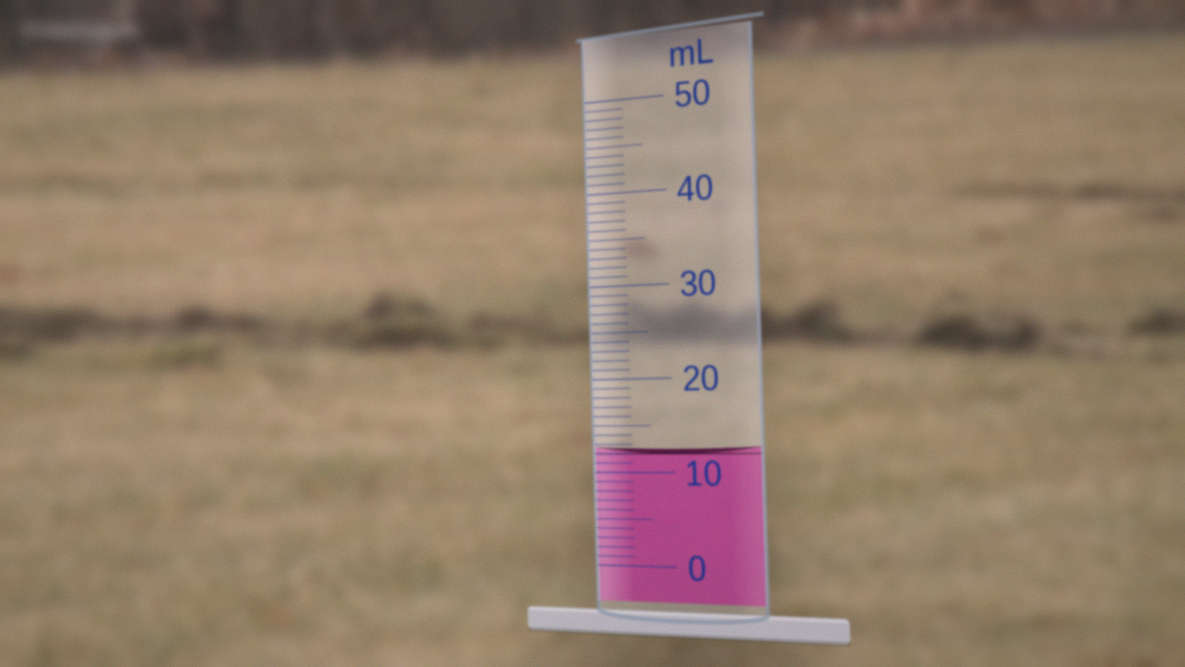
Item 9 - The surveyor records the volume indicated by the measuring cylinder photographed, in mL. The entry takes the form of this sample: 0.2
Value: 12
